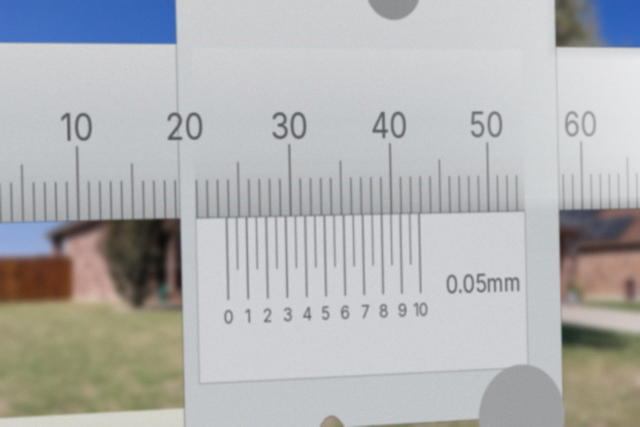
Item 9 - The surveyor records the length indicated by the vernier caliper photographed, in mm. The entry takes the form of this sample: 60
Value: 23.8
